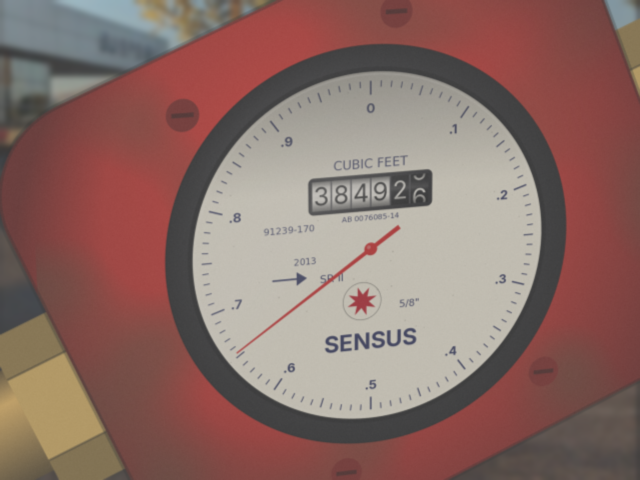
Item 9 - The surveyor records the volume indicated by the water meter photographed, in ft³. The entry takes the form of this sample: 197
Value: 384925.65
